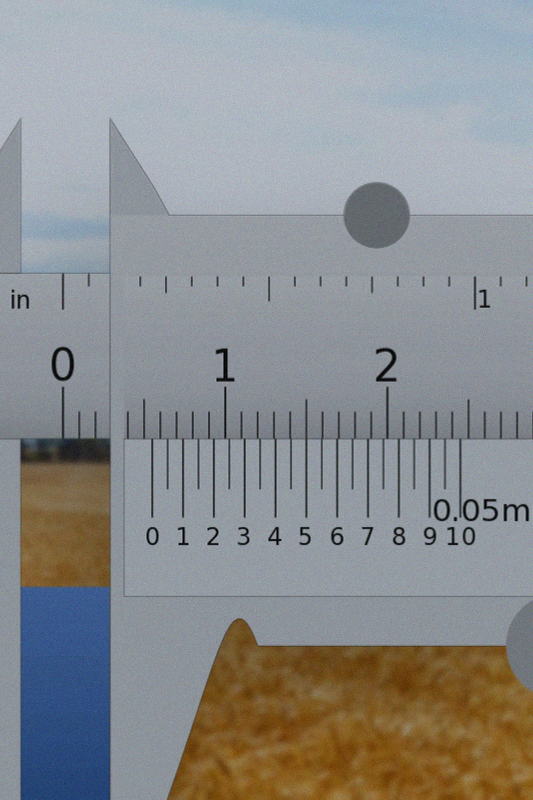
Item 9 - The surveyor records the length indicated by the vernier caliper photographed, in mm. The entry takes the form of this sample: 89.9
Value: 5.5
